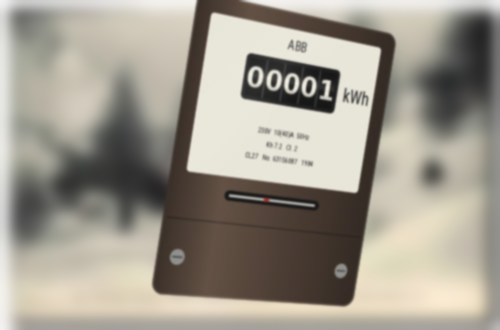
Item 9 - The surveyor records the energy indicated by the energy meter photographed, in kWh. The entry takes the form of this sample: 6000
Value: 1
